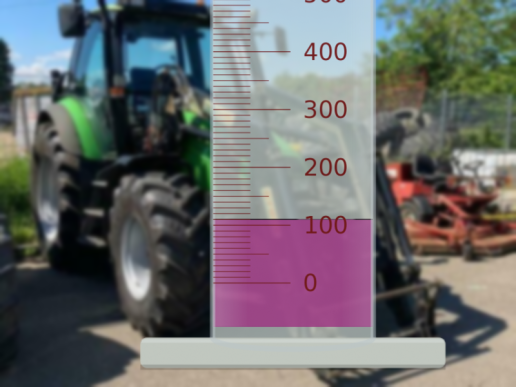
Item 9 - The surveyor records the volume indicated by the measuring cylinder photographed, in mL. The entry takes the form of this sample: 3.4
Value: 110
